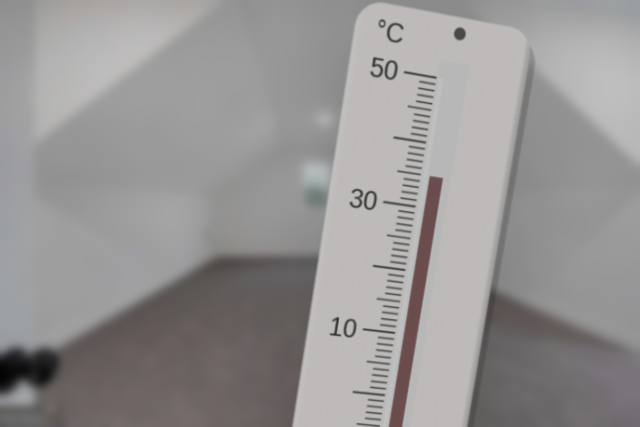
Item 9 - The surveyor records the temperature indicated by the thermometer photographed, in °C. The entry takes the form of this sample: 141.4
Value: 35
